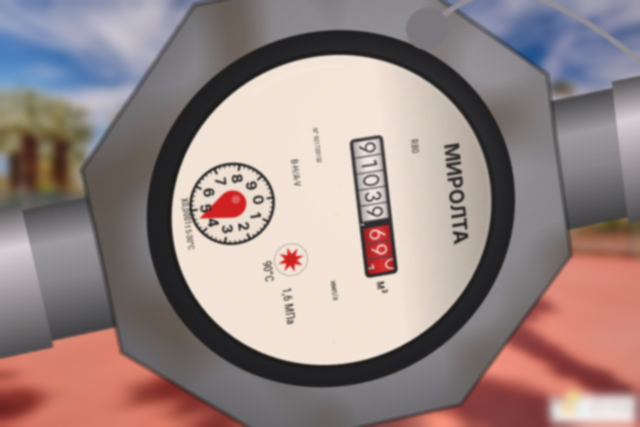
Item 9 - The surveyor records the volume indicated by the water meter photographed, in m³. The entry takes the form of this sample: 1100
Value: 91039.6904
